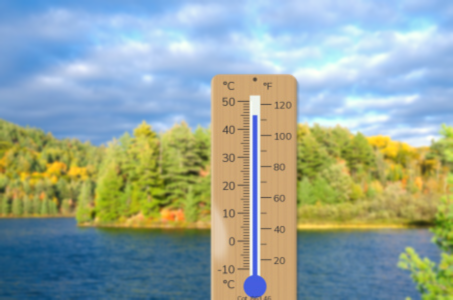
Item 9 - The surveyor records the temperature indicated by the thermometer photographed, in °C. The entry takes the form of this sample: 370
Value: 45
